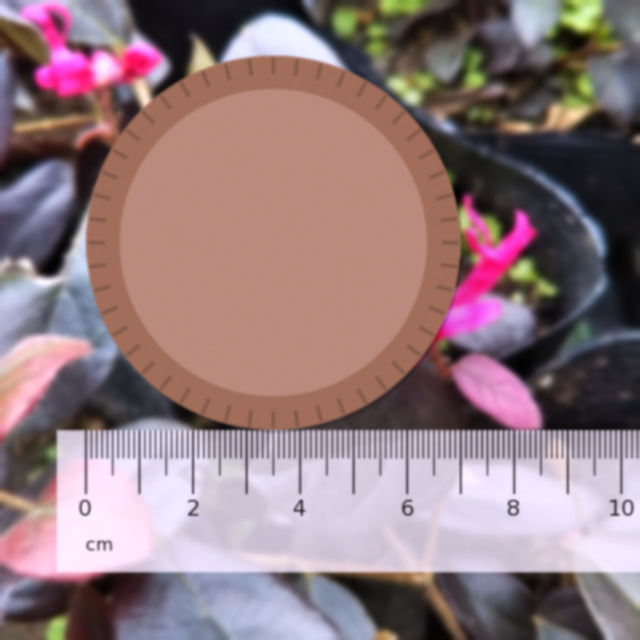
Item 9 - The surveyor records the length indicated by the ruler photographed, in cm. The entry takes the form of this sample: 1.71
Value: 7
